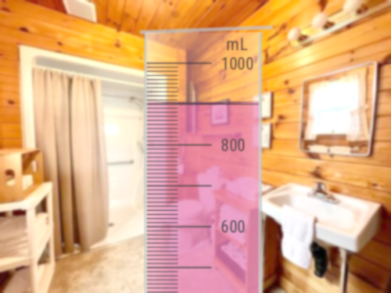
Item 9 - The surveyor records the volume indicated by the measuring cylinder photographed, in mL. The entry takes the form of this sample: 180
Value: 900
